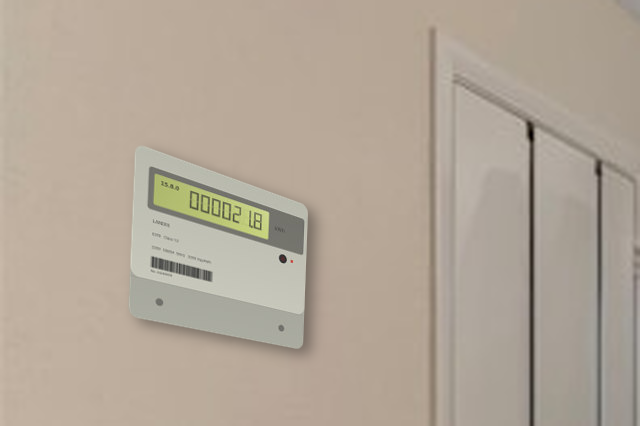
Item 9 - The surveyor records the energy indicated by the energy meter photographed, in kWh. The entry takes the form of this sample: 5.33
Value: 21.8
